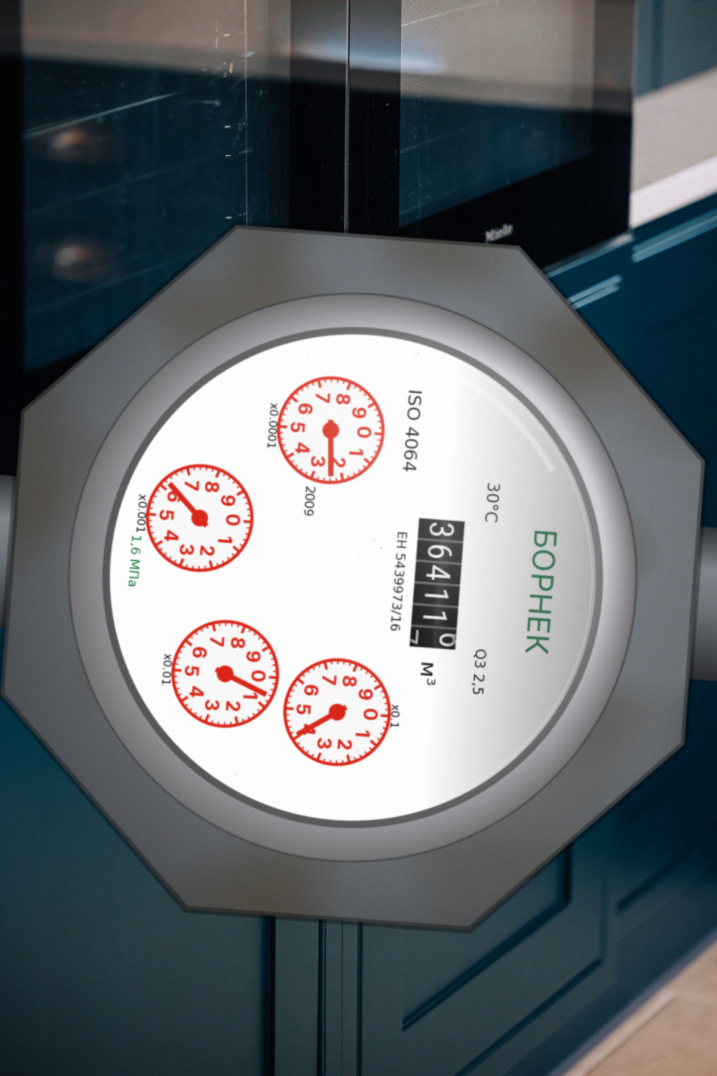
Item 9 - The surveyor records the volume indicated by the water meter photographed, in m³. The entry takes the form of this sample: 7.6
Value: 364116.4062
